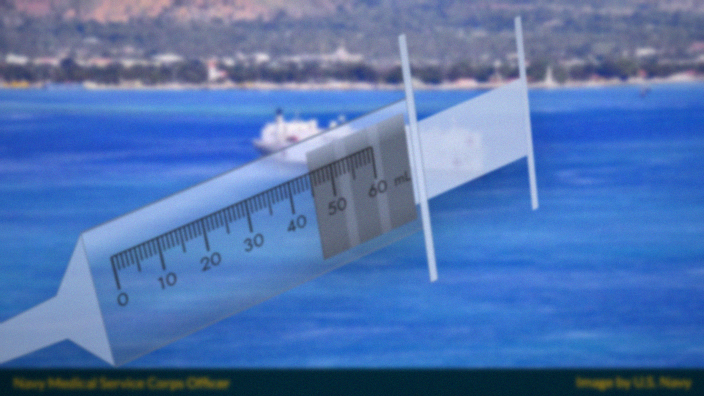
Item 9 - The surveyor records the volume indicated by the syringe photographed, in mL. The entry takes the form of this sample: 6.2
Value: 45
